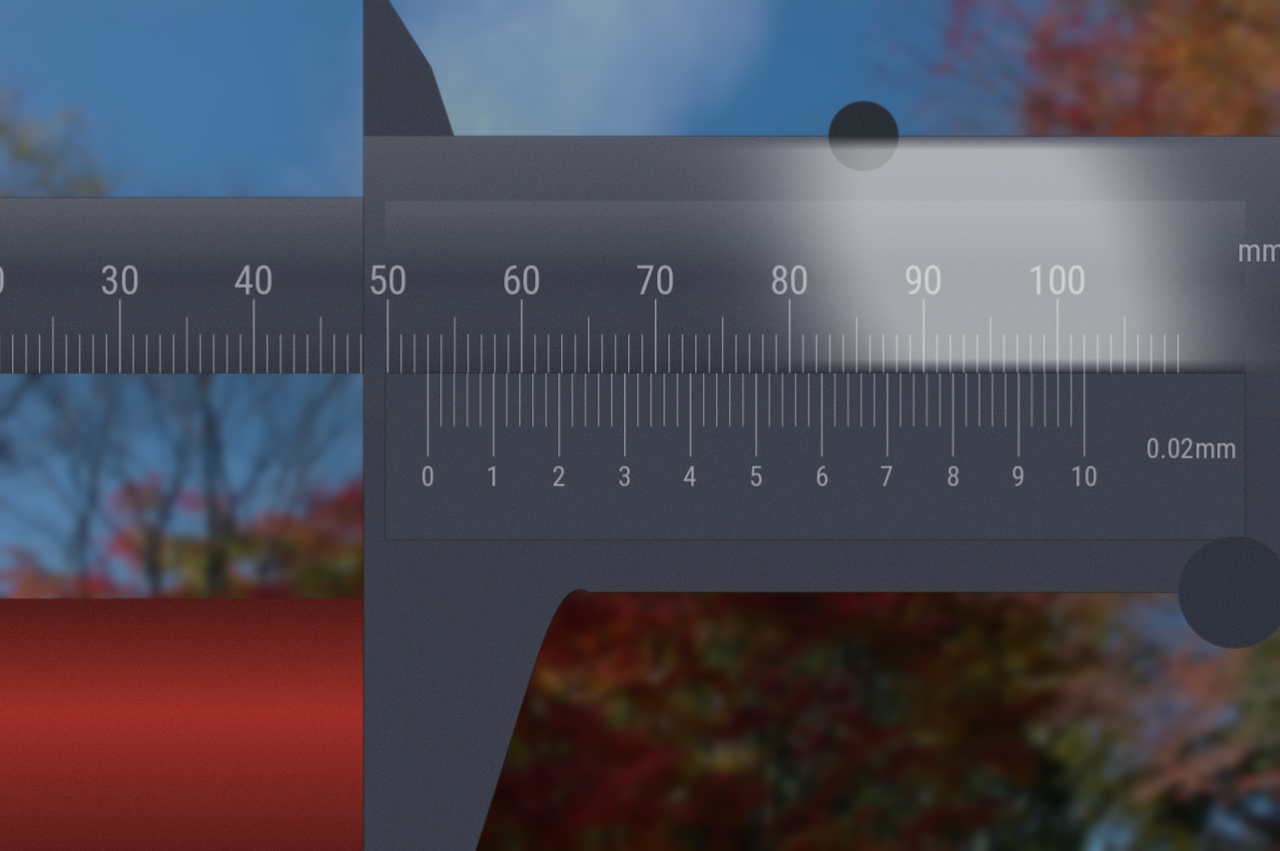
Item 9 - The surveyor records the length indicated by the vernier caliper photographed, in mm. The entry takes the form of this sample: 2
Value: 53.0
